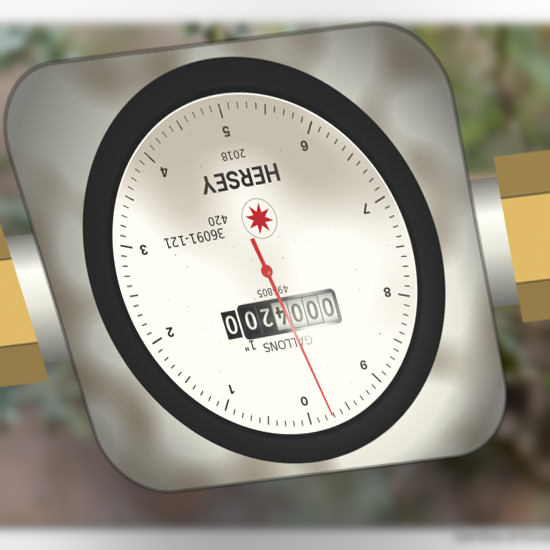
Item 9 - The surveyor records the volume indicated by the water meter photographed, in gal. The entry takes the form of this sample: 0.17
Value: 4199.7
